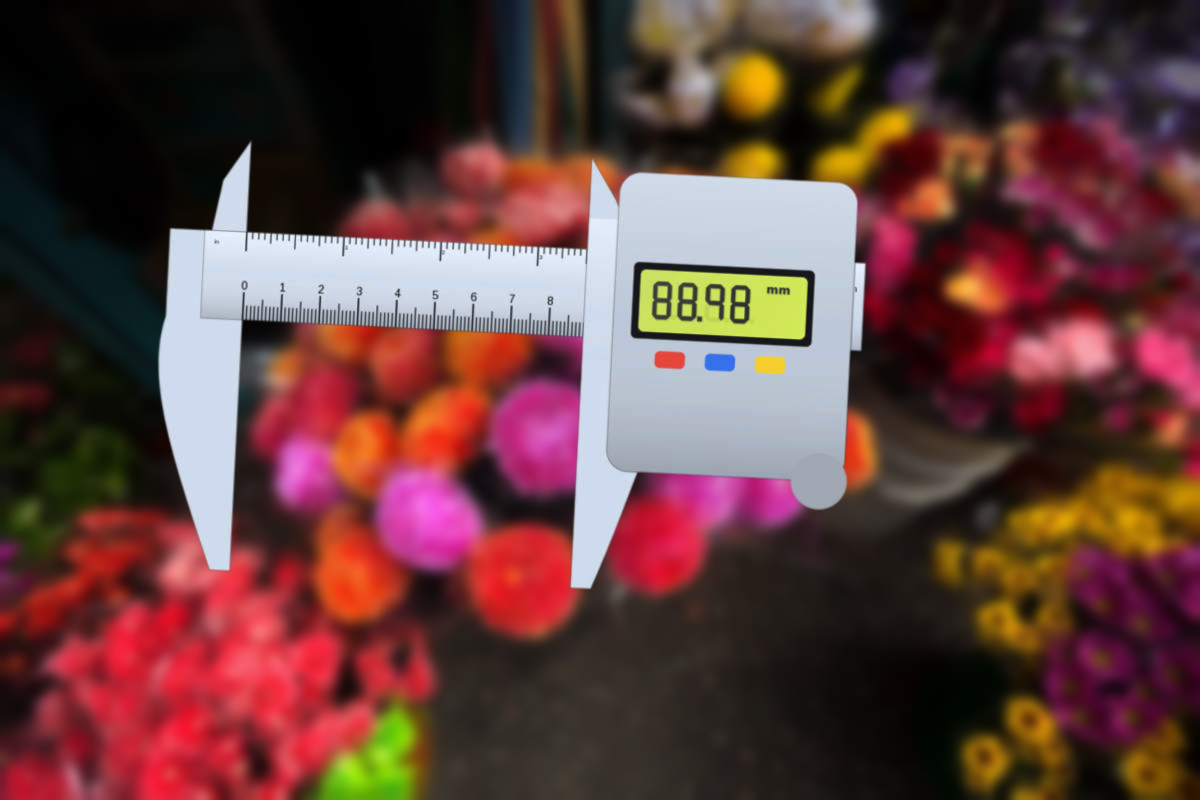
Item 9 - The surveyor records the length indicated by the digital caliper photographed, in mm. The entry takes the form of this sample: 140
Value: 88.98
